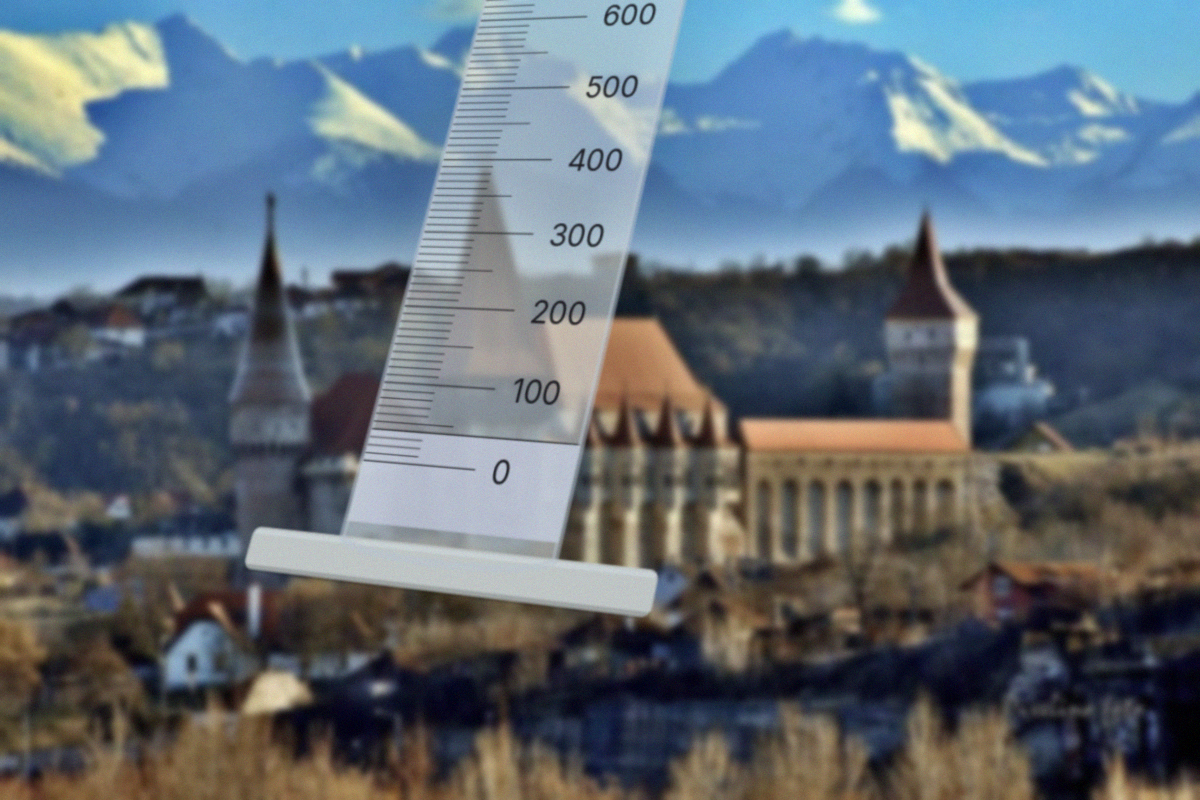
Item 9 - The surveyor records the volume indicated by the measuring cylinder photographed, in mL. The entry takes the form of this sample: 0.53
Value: 40
